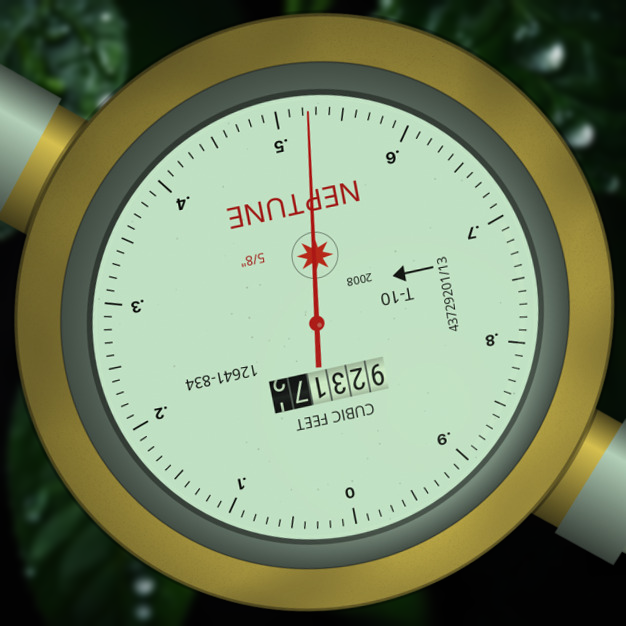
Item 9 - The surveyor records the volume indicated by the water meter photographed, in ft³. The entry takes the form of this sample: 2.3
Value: 923171.52
